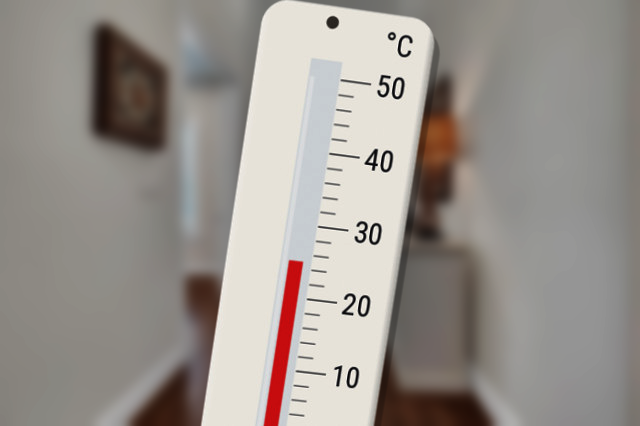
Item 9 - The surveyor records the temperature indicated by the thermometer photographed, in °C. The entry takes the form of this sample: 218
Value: 25
